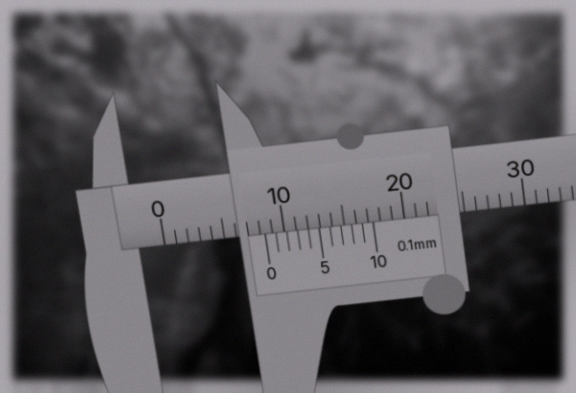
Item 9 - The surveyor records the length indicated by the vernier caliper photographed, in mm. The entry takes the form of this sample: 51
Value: 8.4
